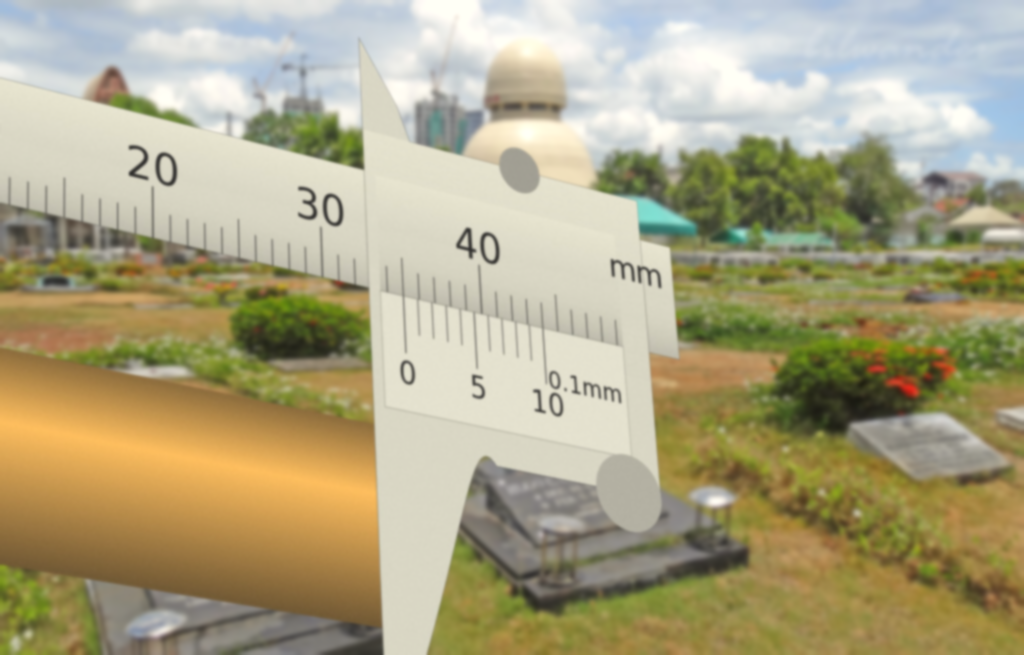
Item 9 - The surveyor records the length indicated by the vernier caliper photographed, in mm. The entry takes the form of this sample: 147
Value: 35.0
